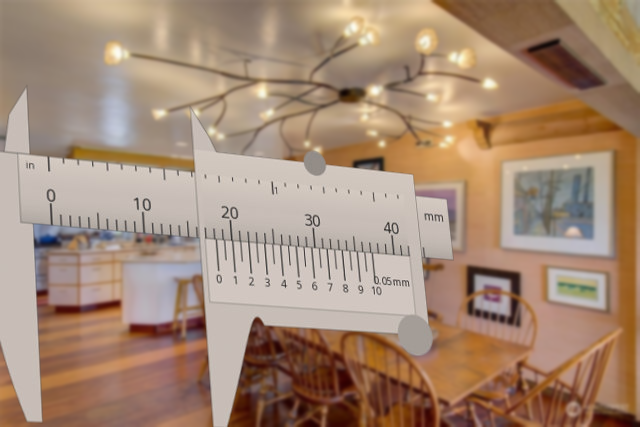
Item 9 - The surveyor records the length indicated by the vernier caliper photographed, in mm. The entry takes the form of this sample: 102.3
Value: 18.2
